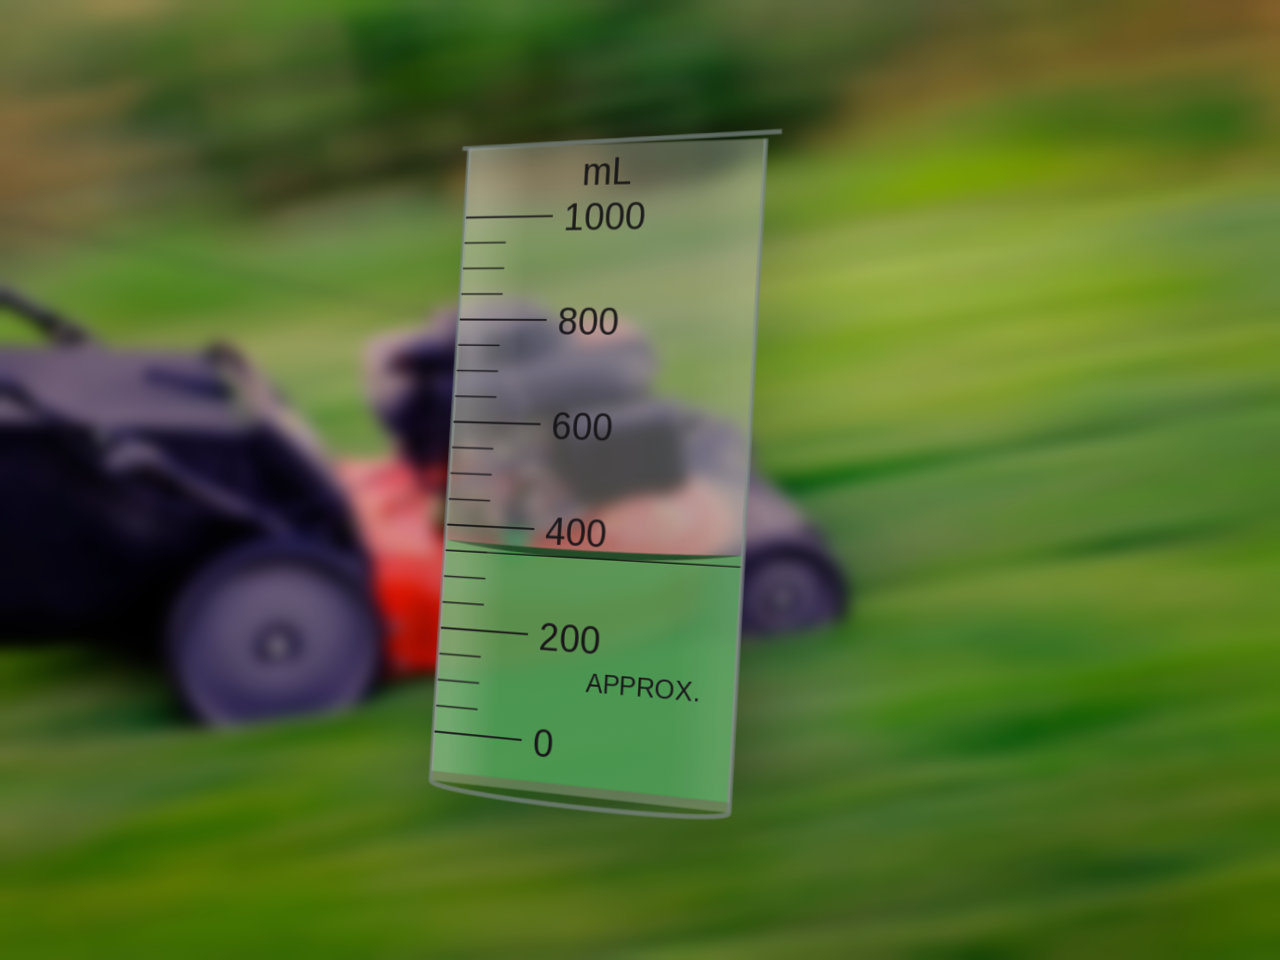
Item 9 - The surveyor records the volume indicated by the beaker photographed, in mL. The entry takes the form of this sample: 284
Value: 350
